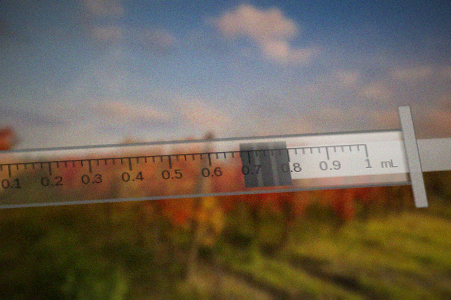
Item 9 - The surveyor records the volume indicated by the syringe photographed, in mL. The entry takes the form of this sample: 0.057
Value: 0.68
